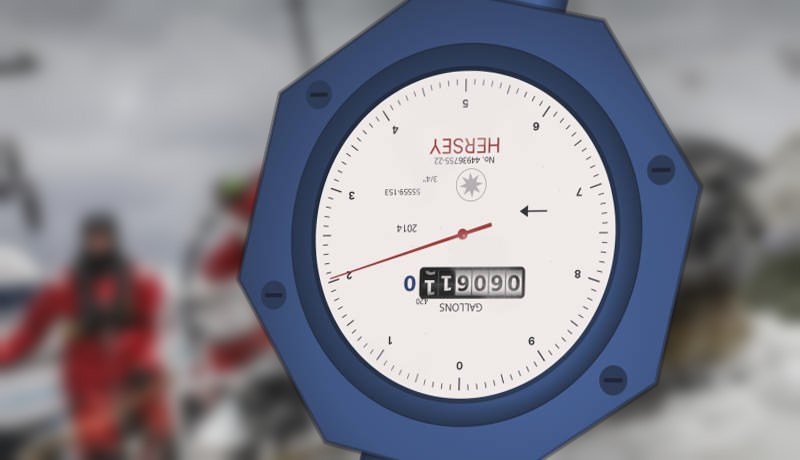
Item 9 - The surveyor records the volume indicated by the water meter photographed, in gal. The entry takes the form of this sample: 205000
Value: 606112.0
